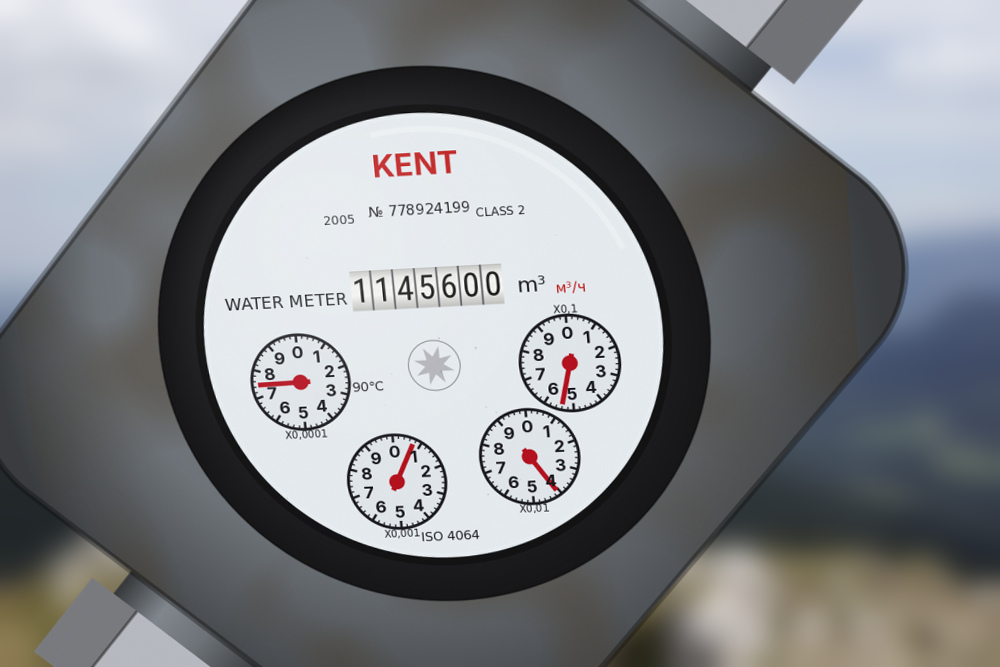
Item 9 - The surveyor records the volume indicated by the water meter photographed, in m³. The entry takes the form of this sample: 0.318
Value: 1145600.5407
